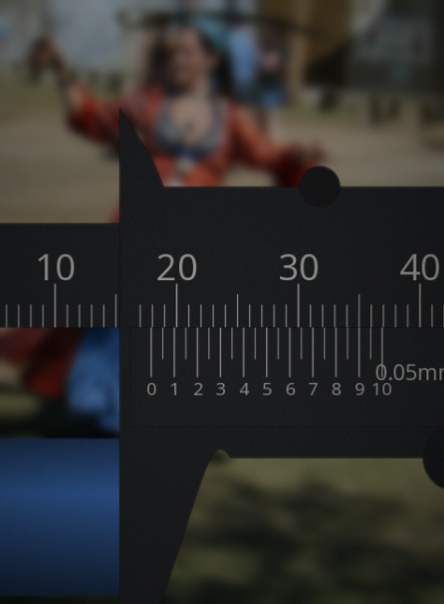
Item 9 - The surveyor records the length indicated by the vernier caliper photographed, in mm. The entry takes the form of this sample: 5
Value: 17.9
